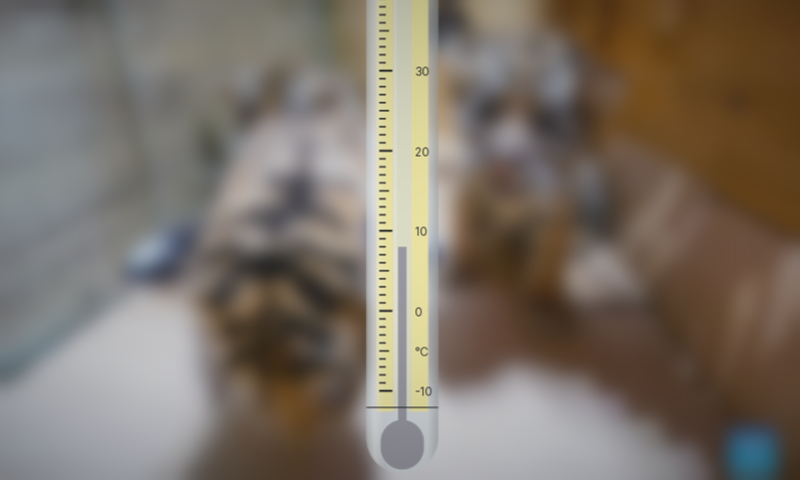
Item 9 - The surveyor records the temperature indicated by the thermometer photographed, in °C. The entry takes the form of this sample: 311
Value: 8
